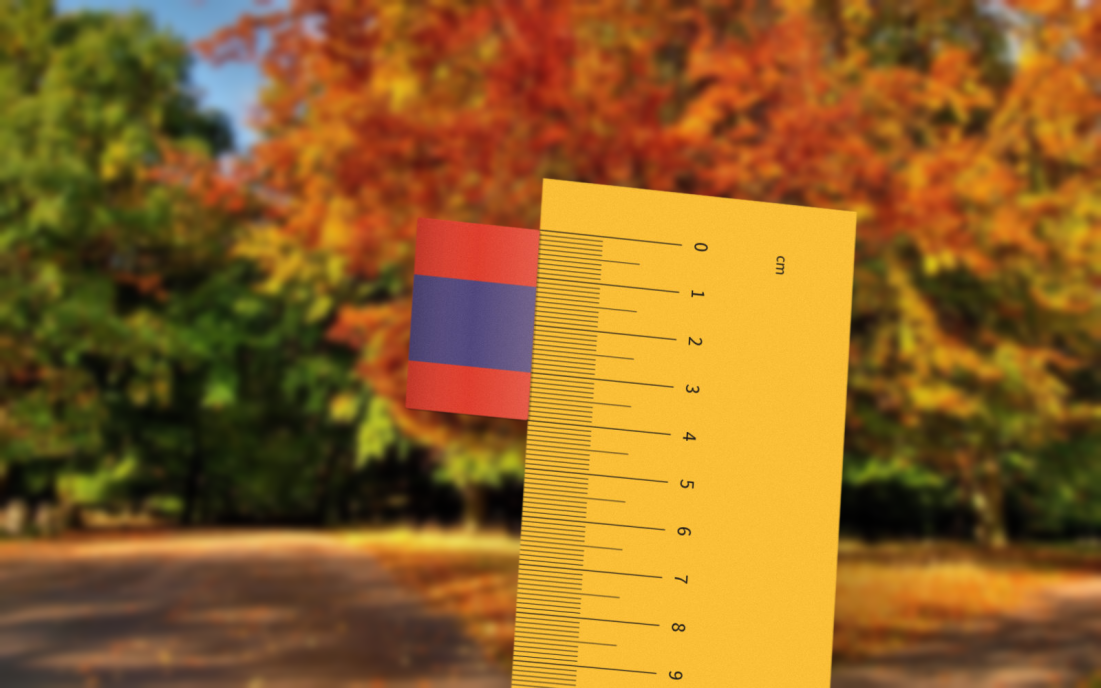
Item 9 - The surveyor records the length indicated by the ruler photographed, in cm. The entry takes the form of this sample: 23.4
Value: 4
